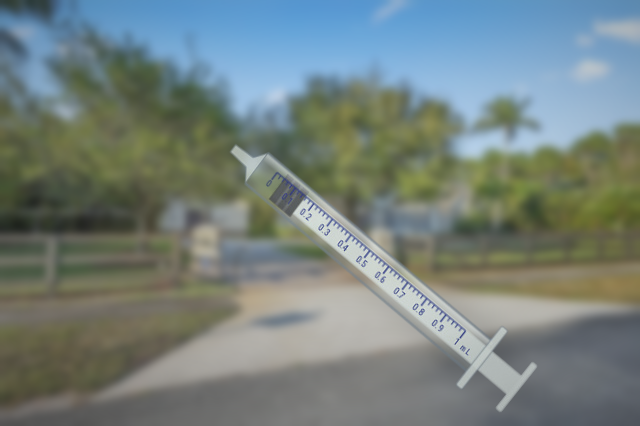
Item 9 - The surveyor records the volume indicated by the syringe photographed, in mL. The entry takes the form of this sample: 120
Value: 0.04
